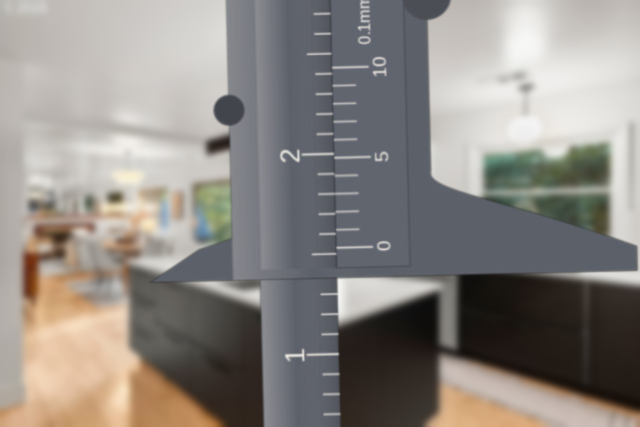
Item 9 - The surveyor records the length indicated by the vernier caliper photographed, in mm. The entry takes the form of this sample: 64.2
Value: 15.3
